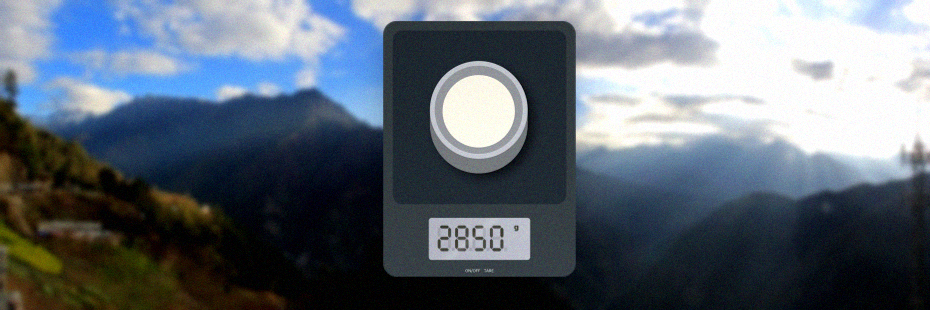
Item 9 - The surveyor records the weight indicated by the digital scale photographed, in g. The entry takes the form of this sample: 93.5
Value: 2850
